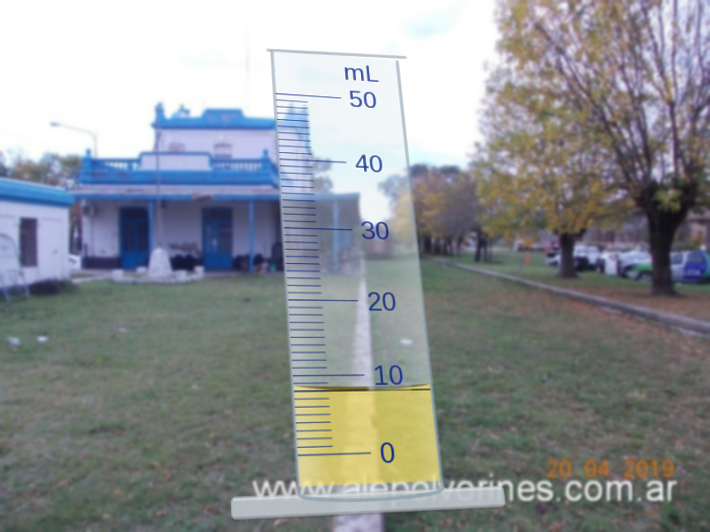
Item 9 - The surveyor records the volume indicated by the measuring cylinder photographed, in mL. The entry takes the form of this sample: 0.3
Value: 8
